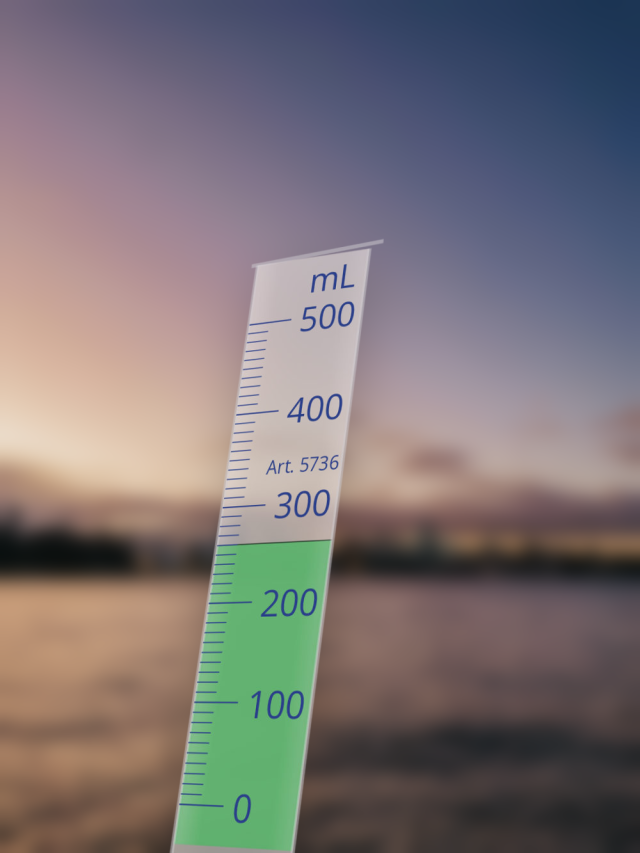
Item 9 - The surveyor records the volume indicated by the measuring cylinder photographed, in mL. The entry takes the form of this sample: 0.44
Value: 260
